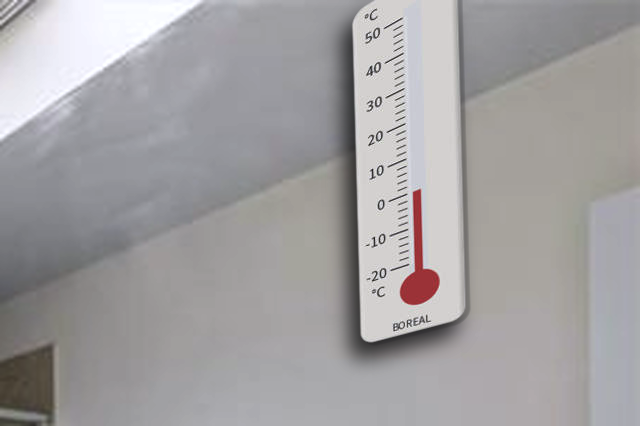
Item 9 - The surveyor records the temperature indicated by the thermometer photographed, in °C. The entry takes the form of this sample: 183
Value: 0
